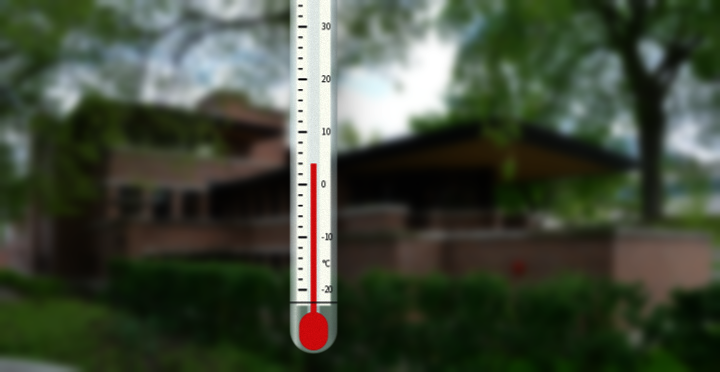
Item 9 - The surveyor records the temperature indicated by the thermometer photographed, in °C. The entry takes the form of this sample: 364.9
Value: 4
